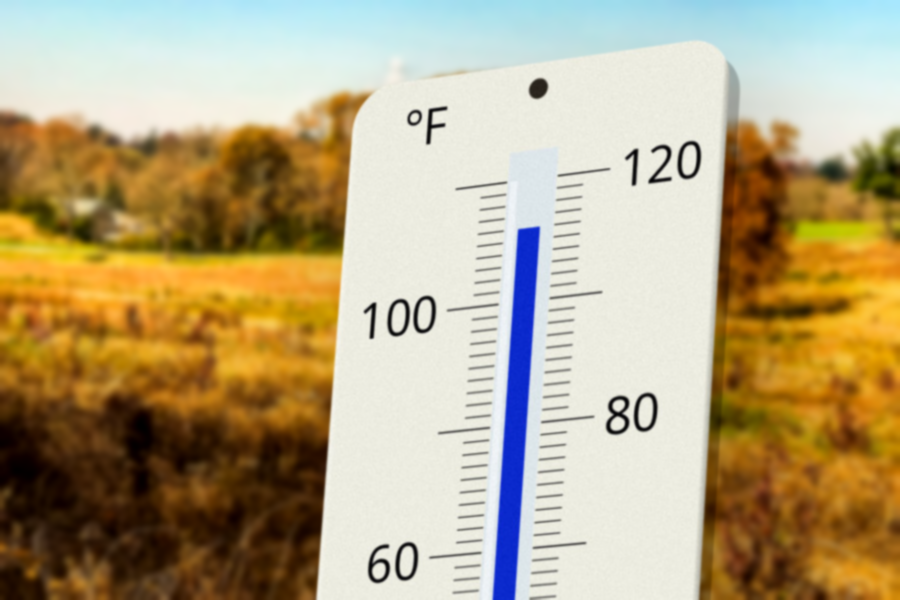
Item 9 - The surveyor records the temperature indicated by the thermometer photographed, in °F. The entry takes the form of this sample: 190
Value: 112
